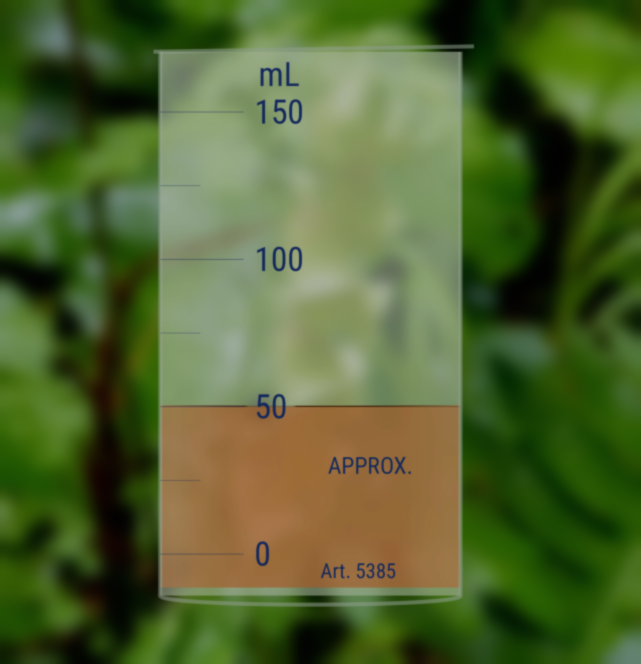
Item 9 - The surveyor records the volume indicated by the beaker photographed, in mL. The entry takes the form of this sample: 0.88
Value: 50
